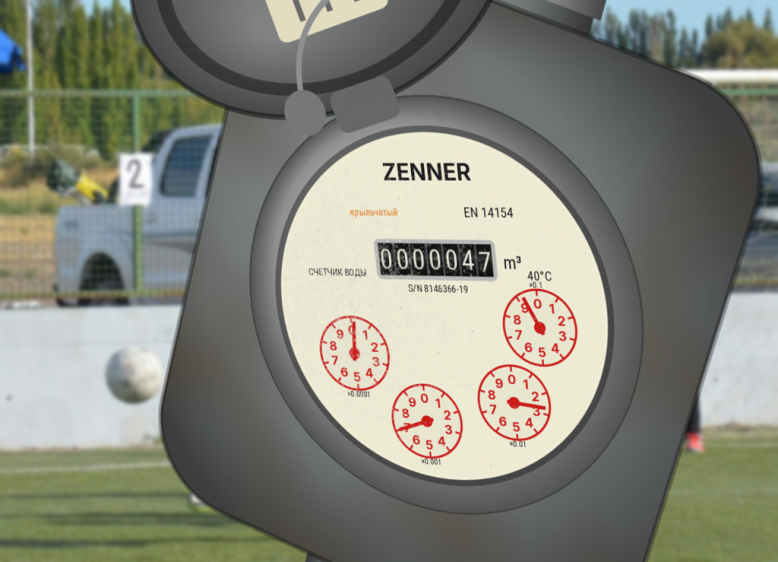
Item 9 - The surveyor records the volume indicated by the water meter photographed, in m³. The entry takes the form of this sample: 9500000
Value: 46.9270
